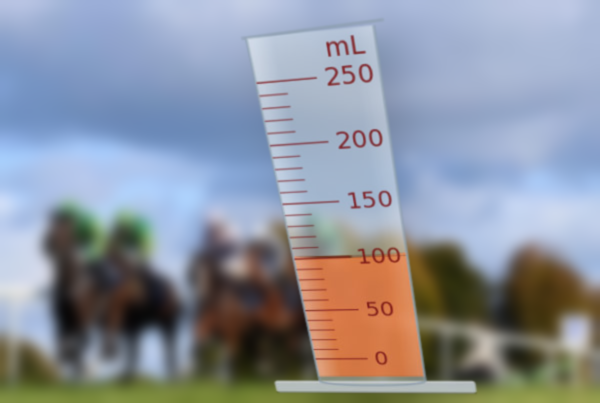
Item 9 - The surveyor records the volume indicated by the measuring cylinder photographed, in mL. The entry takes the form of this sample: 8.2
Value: 100
